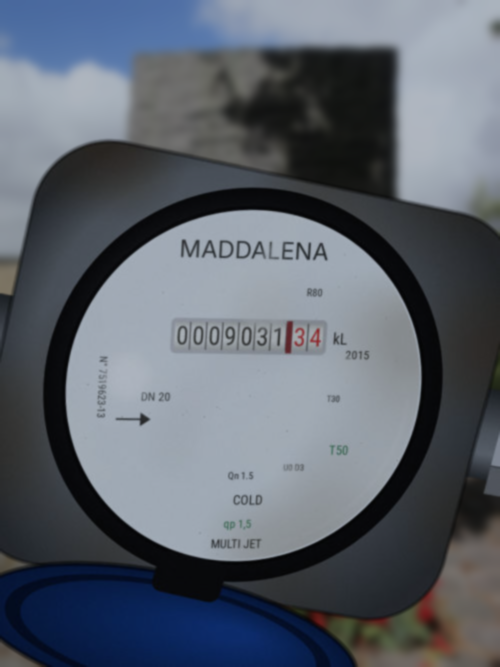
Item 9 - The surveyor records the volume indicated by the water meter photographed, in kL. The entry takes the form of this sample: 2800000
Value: 9031.34
